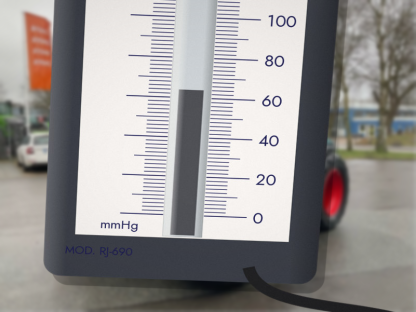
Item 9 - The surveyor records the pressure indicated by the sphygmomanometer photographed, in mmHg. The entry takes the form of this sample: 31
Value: 64
